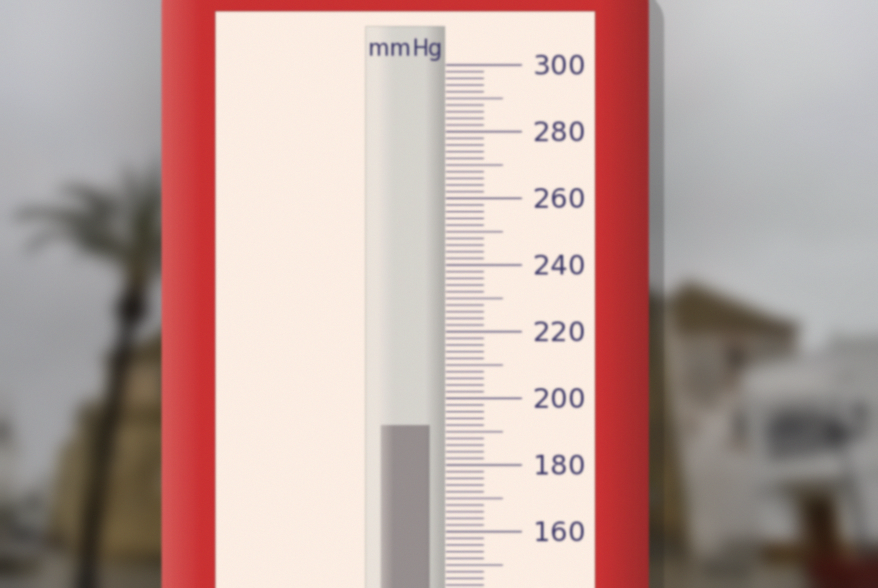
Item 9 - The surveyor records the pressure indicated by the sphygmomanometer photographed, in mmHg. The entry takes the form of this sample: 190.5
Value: 192
